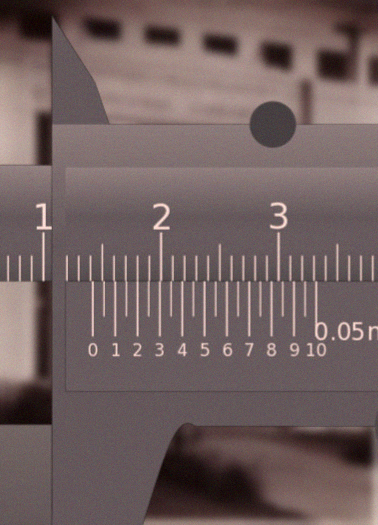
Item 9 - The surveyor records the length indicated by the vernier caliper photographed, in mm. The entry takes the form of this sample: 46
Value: 14.2
